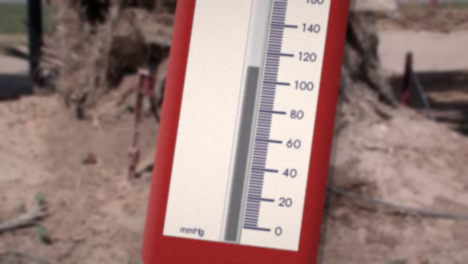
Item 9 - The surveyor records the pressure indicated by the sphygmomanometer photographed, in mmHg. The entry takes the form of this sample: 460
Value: 110
